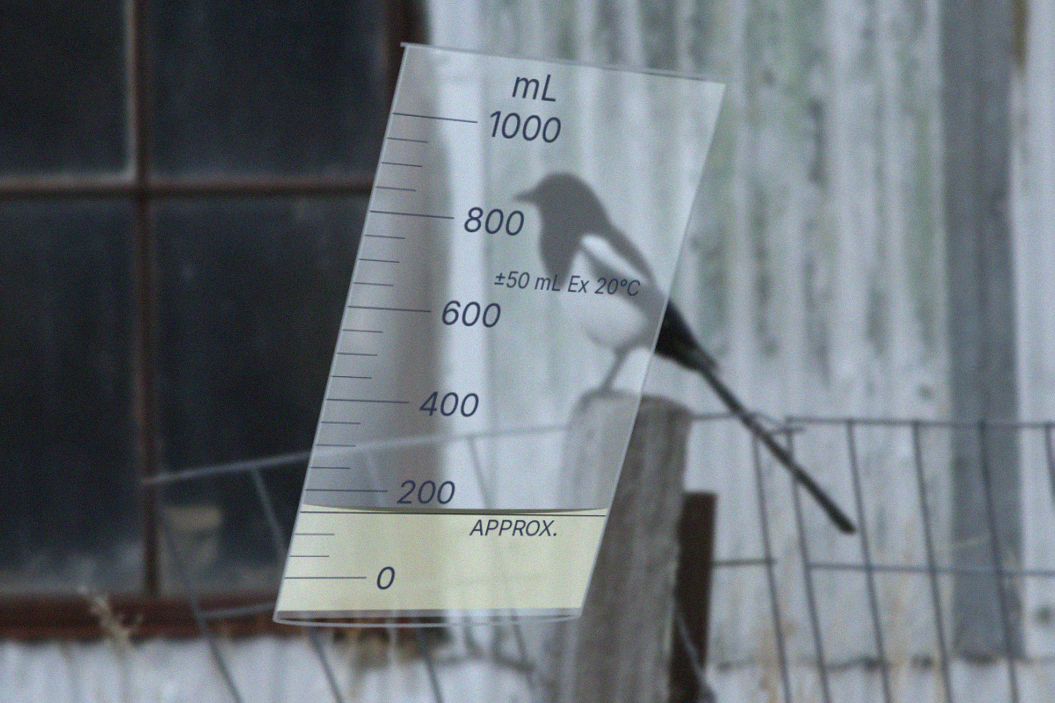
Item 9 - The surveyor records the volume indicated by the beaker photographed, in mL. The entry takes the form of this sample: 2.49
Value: 150
